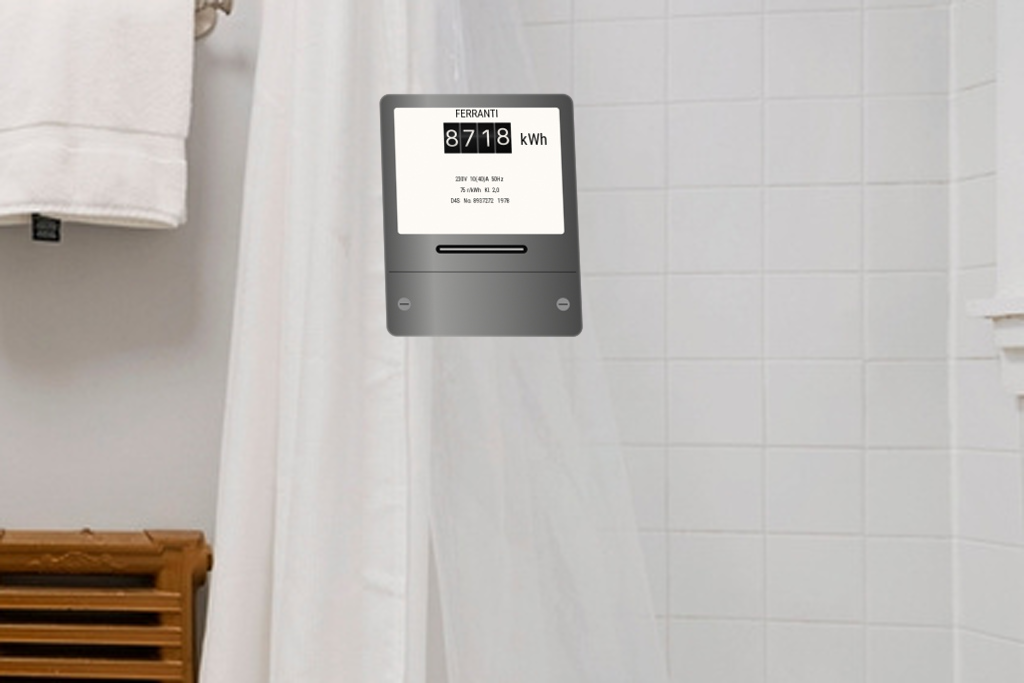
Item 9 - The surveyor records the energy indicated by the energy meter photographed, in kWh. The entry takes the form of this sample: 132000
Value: 8718
